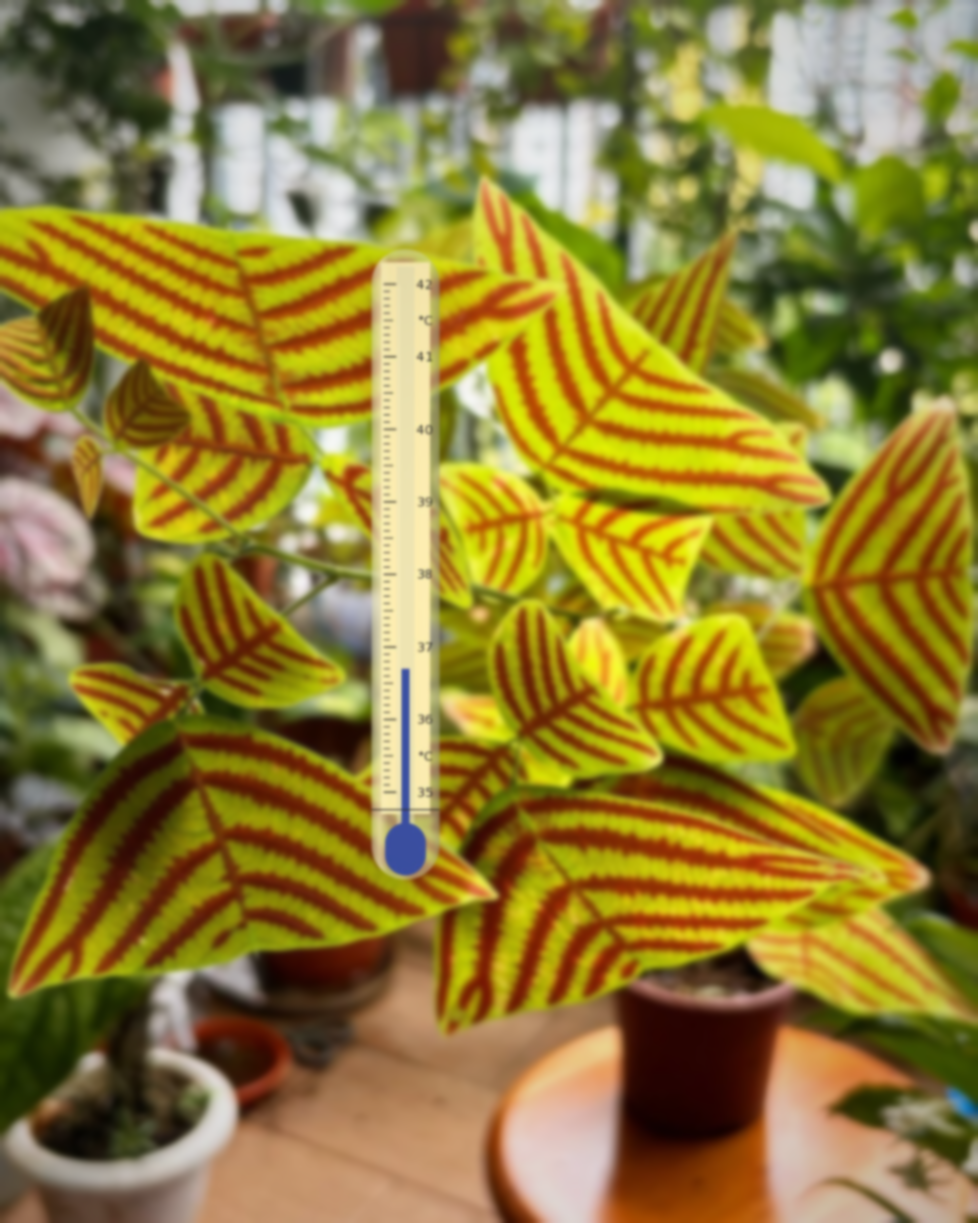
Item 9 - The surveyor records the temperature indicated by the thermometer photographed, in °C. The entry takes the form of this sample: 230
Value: 36.7
